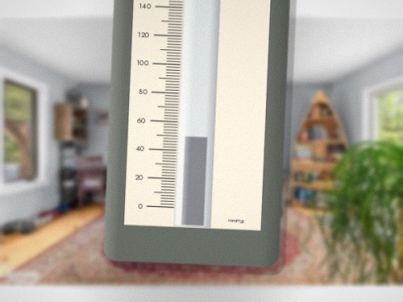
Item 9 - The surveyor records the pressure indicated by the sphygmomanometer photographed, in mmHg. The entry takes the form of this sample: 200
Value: 50
